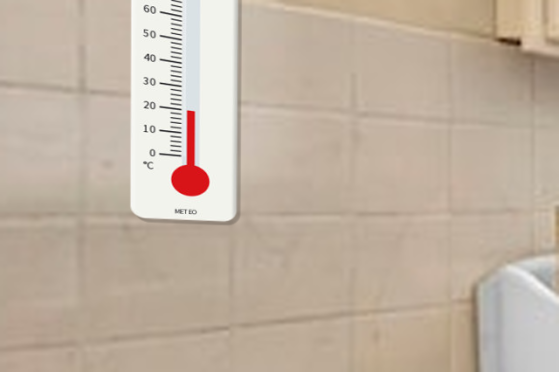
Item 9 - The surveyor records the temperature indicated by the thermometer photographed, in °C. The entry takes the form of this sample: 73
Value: 20
